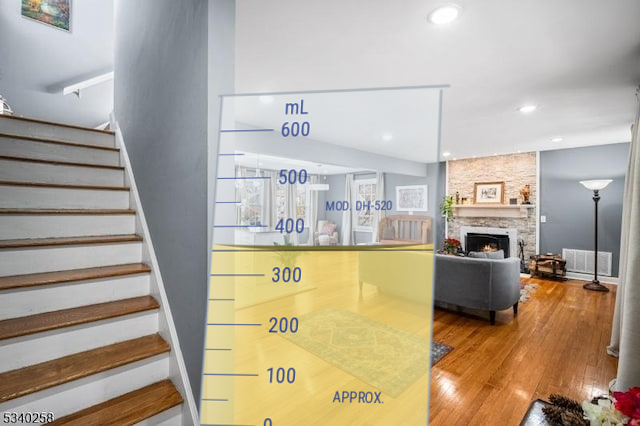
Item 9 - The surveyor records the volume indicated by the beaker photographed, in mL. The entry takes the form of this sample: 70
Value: 350
